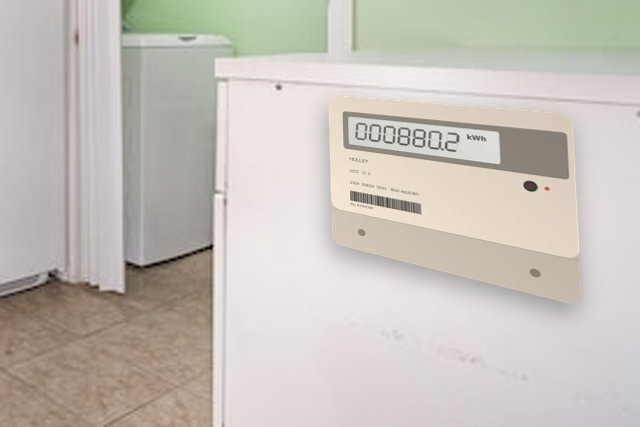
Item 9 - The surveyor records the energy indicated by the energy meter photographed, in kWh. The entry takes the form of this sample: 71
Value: 880.2
